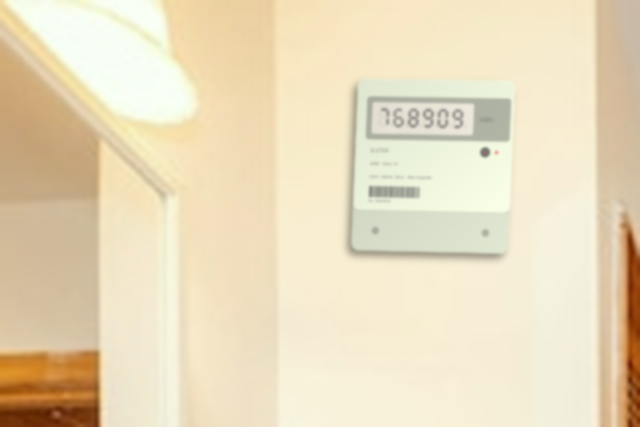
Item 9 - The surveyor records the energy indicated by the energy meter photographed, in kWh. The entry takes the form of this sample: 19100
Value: 768909
